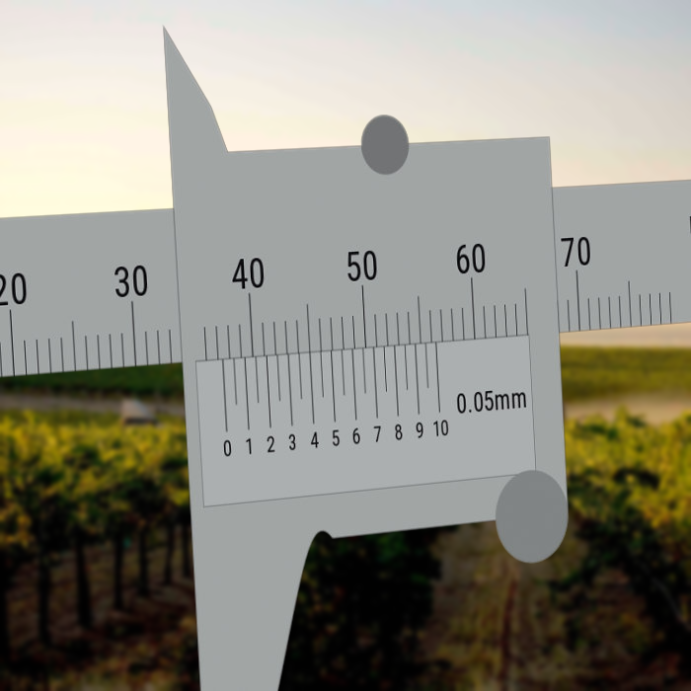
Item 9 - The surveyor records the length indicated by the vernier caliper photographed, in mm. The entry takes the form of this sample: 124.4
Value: 37.4
